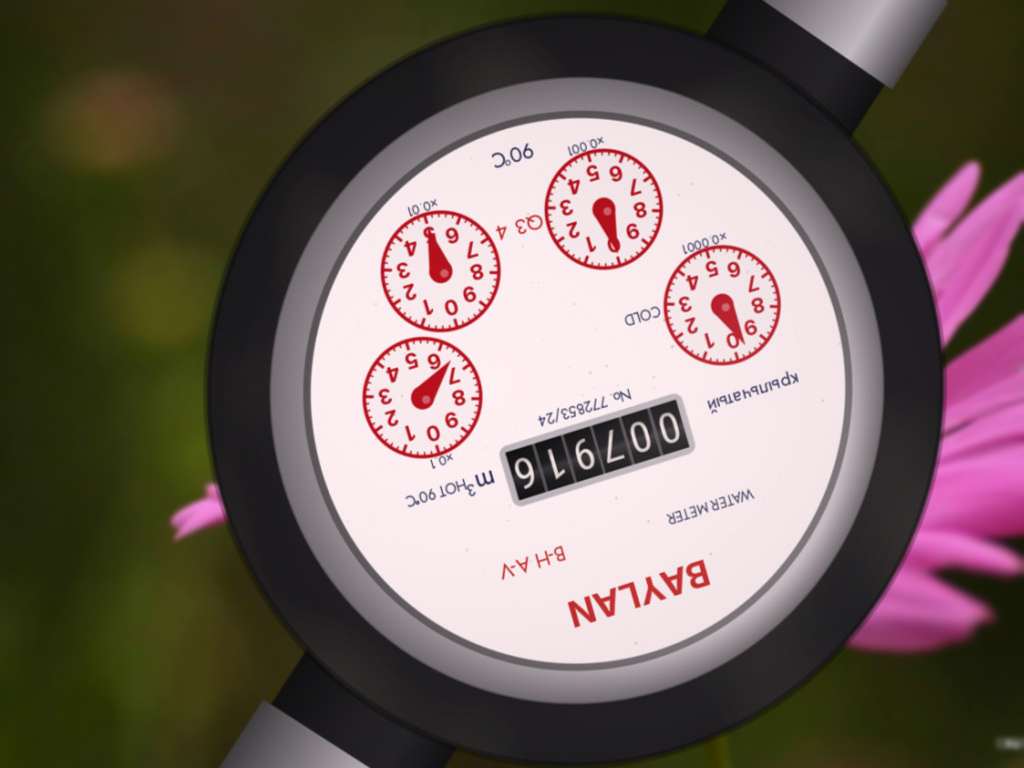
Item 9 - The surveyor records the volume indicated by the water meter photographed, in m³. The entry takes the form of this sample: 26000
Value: 7916.6499
